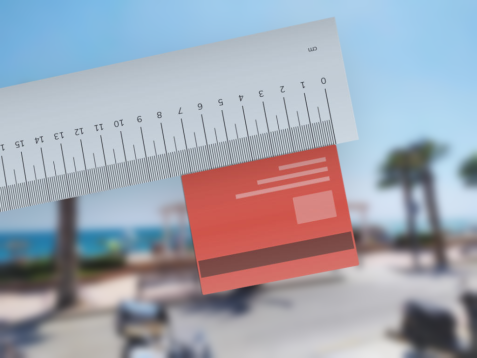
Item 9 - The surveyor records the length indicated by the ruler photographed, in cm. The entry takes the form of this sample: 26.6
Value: 7.5
